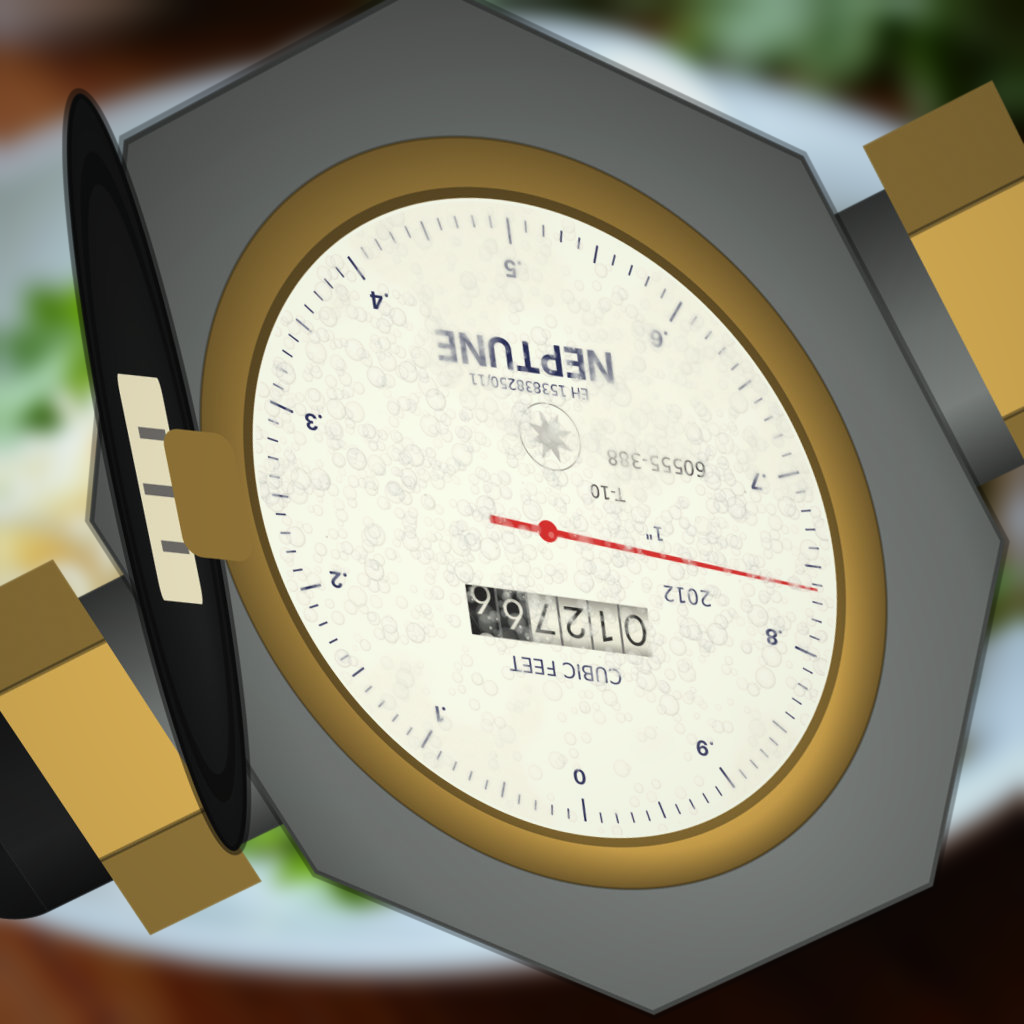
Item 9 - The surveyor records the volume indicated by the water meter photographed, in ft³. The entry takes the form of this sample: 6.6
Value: 12765.76
